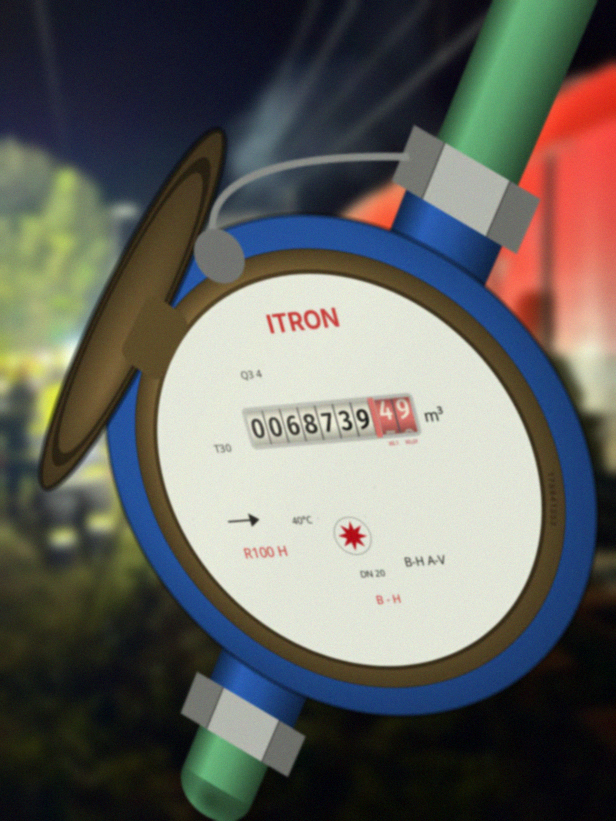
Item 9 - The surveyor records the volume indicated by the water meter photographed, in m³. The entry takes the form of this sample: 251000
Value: 68739.49
